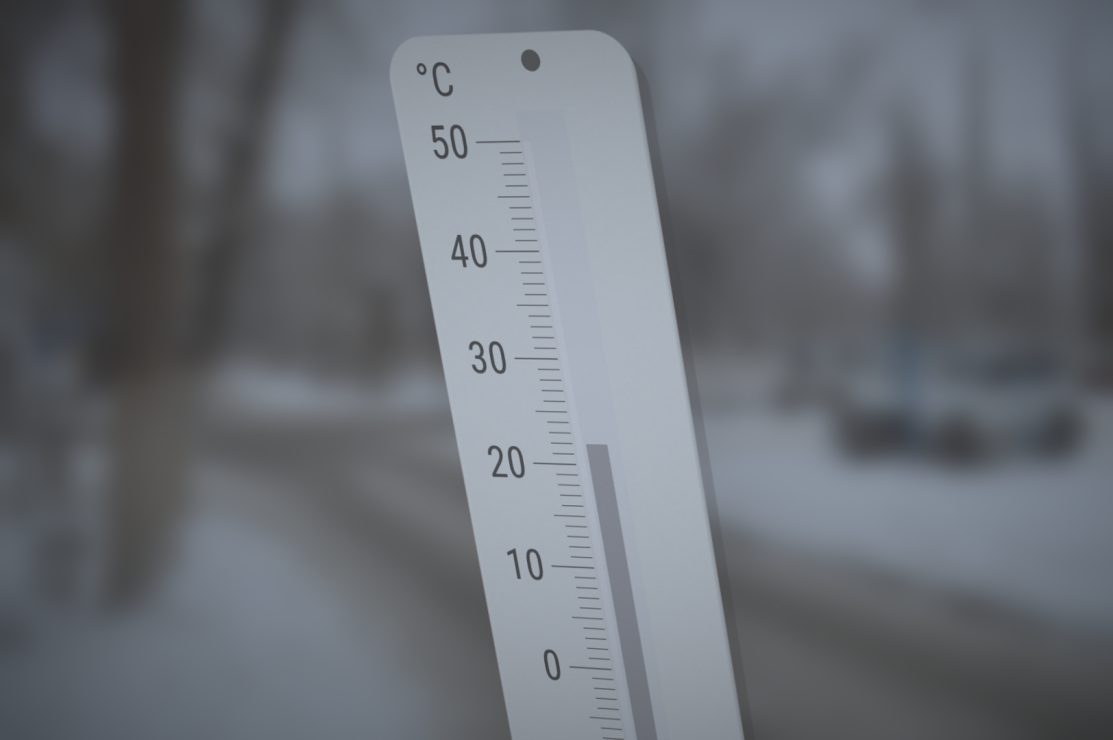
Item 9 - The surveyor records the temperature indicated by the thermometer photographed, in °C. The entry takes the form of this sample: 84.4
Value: 22
